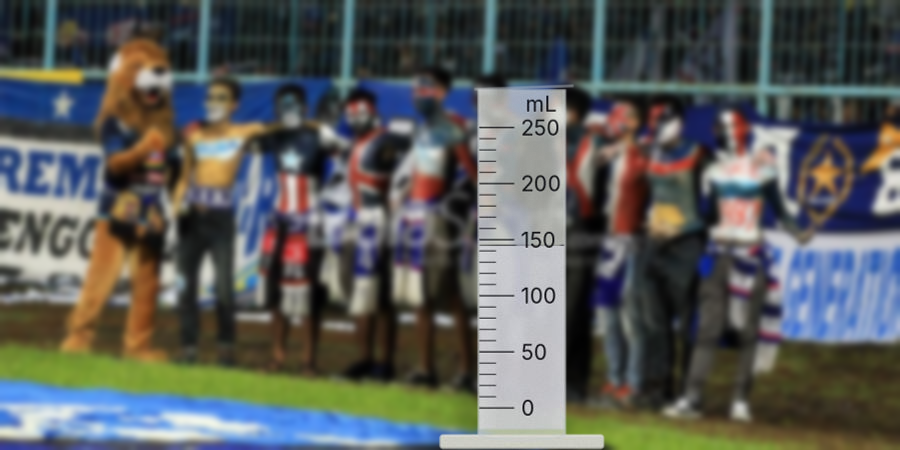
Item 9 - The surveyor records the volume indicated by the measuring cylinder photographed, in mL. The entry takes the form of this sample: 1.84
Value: 145
